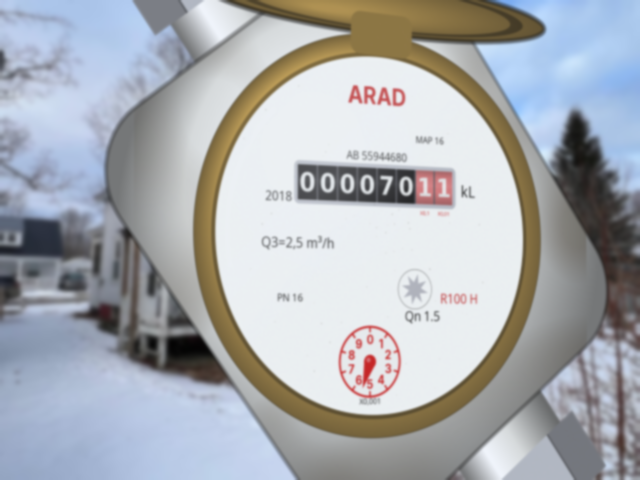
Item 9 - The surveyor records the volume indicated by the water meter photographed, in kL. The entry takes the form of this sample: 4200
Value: 70.115
